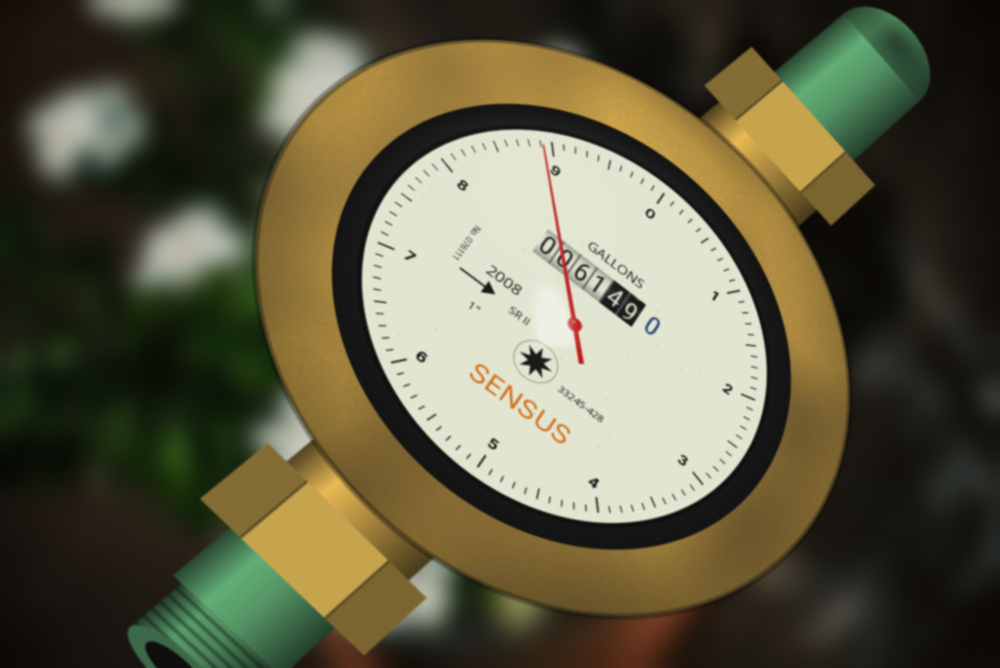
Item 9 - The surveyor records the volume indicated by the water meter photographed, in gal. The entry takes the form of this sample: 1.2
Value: 61488.9
